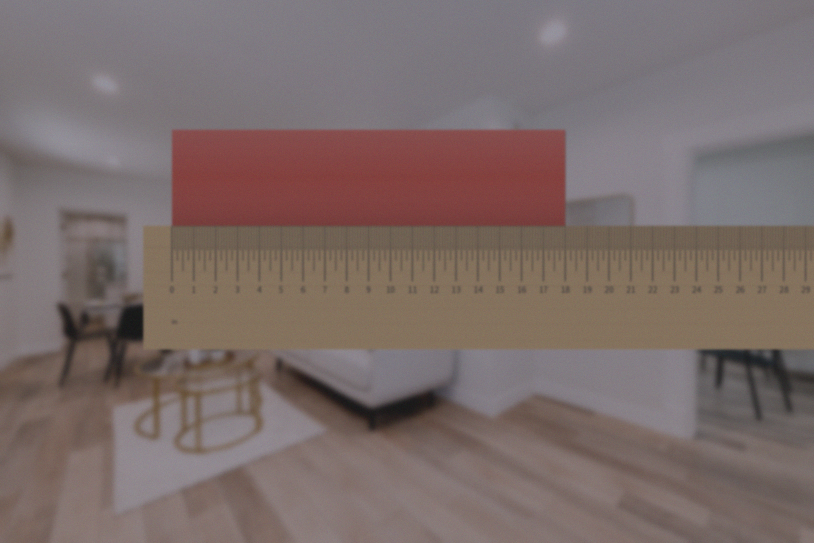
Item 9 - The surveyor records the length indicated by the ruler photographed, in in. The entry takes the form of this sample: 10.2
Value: 18
